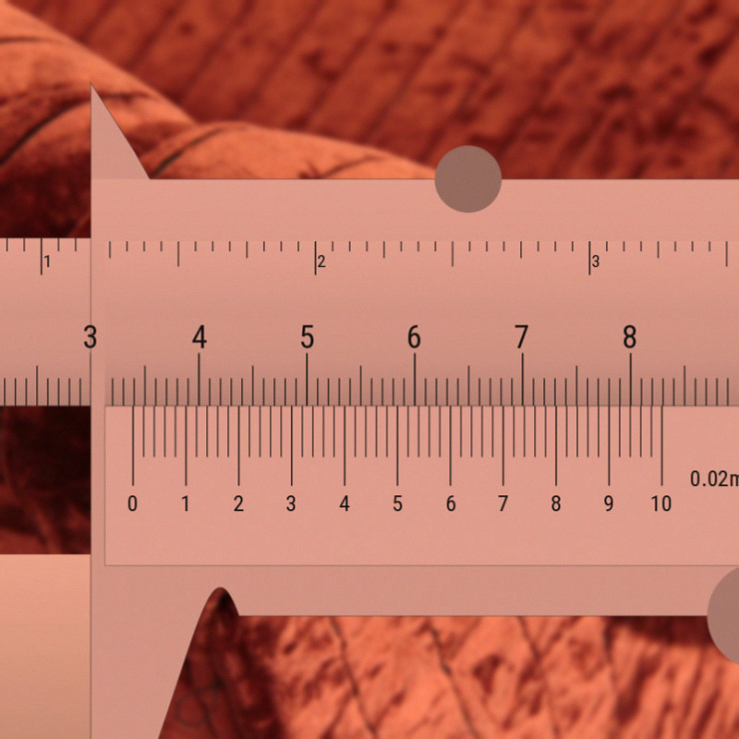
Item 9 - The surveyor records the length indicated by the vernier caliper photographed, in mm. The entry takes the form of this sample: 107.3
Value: 33.9
